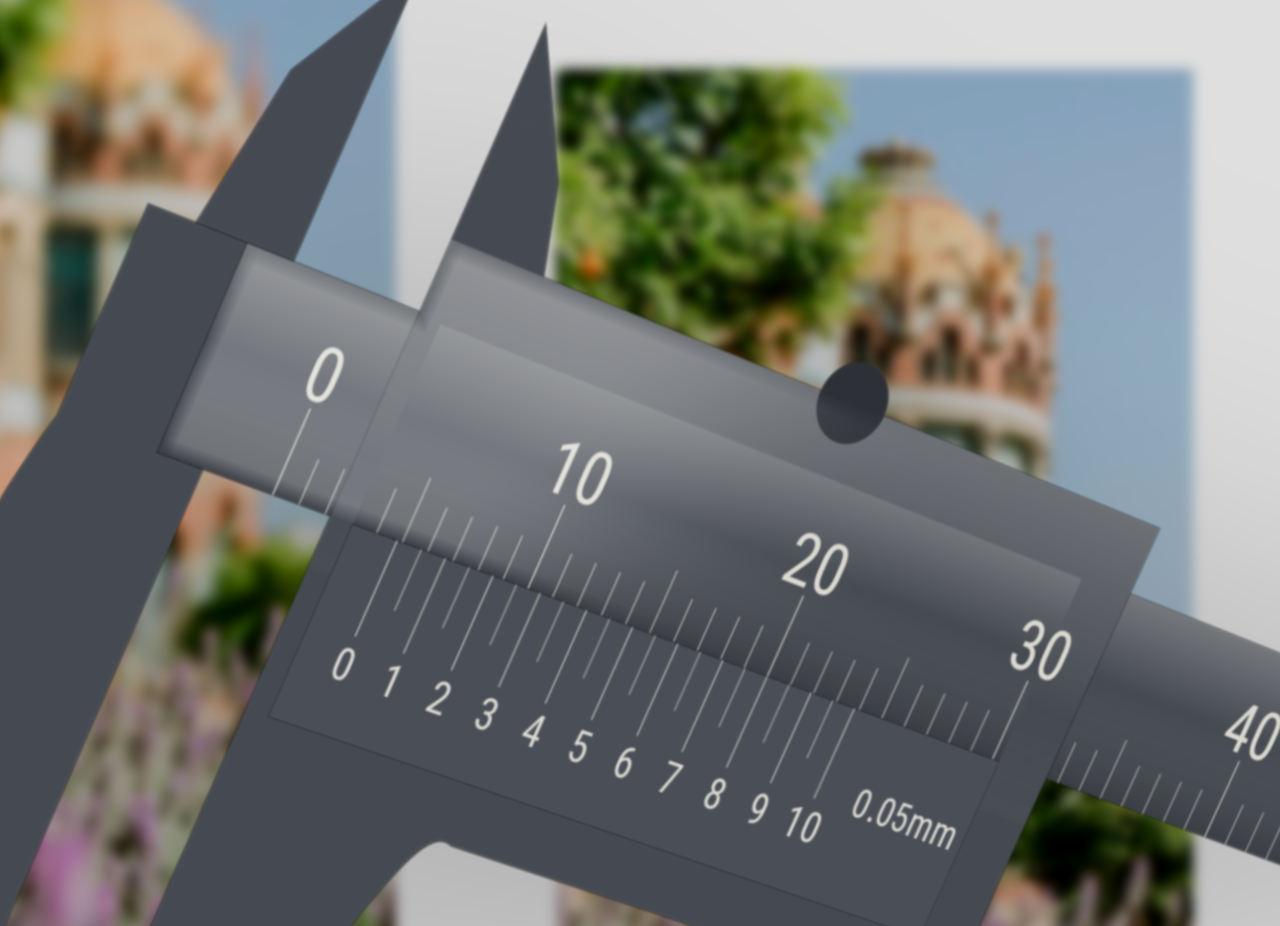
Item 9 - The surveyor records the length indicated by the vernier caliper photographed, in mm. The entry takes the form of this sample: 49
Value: 4.8
